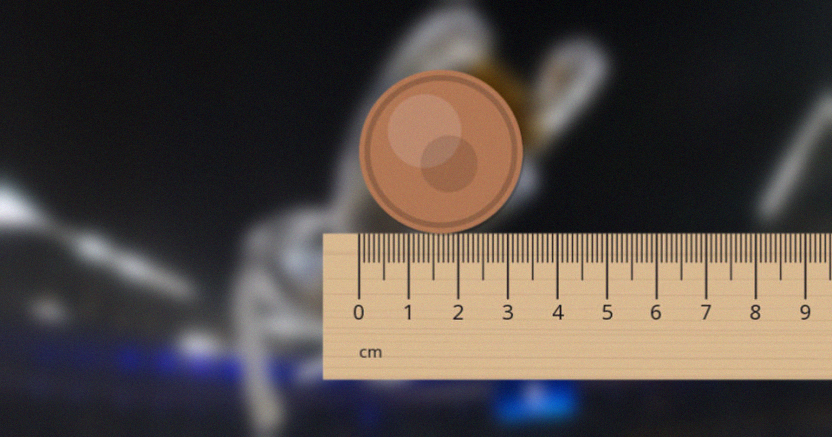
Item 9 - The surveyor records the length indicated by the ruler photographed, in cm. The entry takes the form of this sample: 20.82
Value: 3.3
